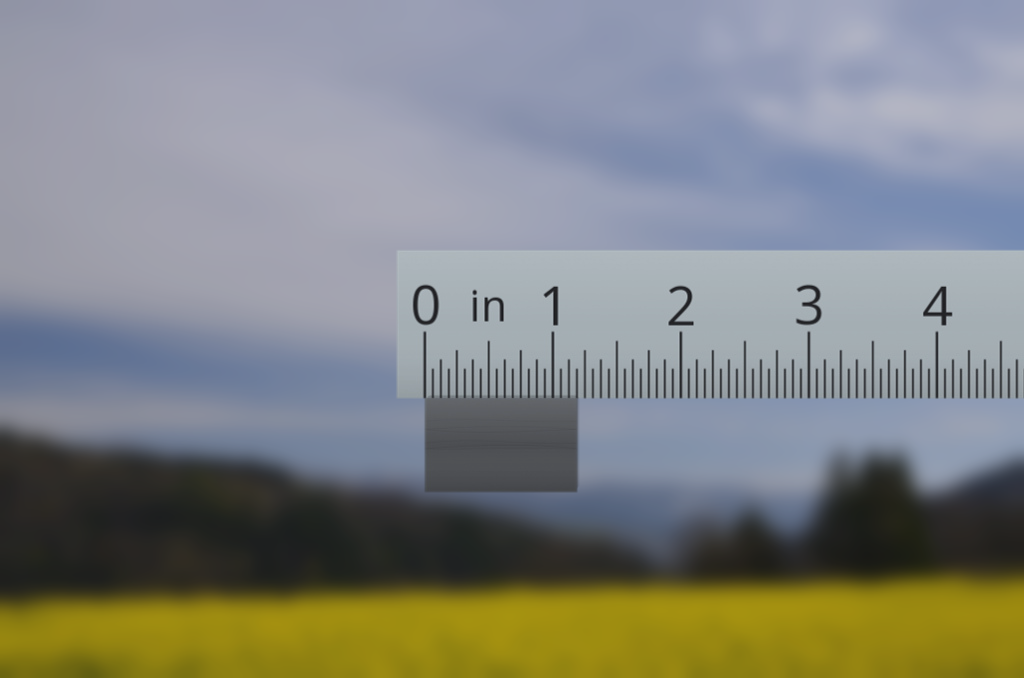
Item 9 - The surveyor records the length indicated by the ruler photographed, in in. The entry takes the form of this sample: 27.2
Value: 1.1875
